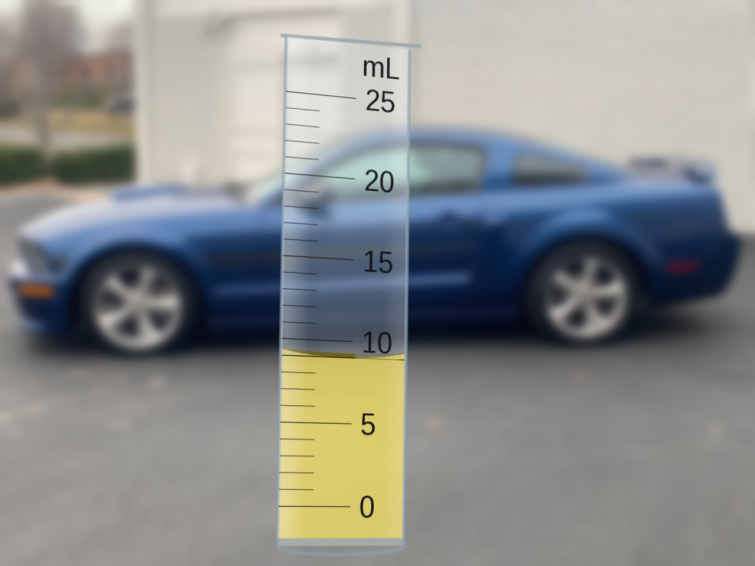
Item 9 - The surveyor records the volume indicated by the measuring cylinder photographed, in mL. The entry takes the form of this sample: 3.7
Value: 9
